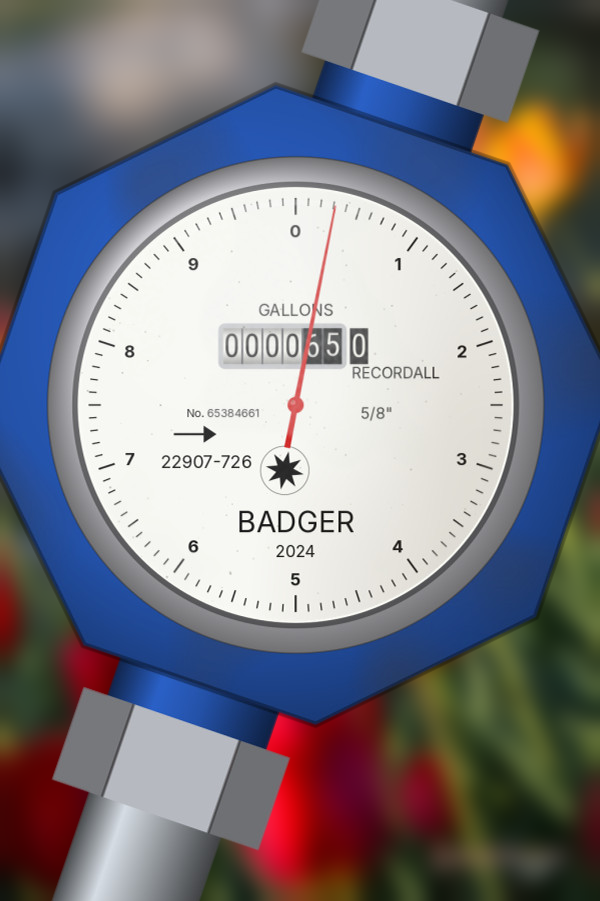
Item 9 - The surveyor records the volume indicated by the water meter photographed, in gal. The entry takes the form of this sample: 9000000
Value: 650.3
